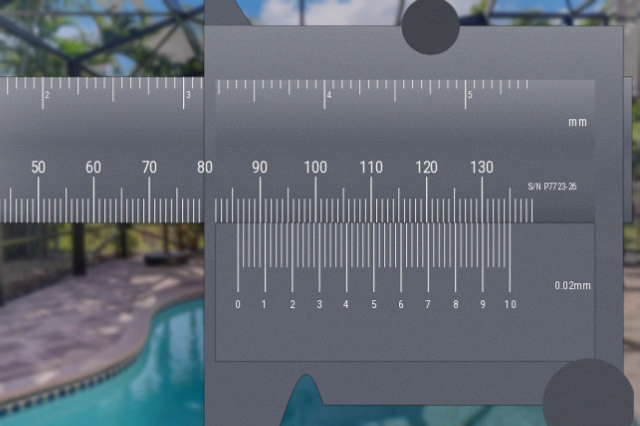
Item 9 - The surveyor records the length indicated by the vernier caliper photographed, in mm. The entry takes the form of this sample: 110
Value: 86.0
